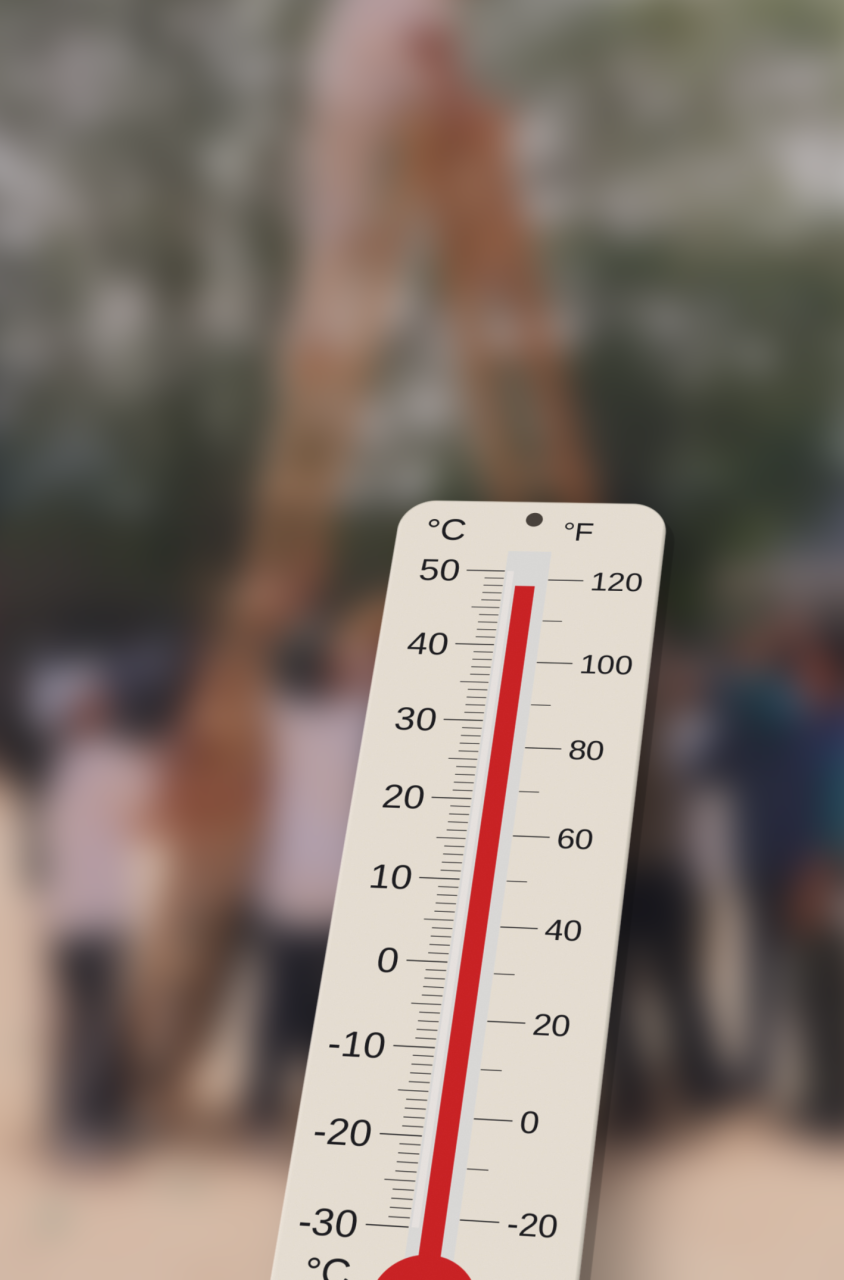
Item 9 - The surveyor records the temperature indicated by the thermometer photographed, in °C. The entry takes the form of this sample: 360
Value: 48
